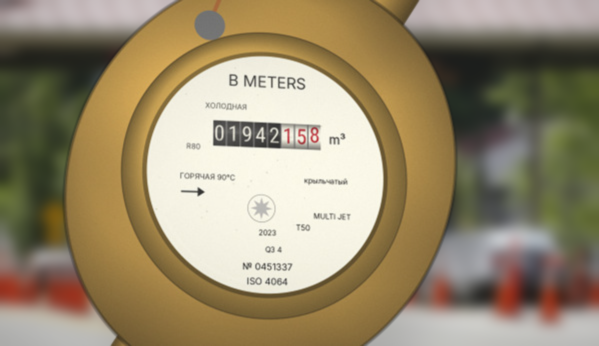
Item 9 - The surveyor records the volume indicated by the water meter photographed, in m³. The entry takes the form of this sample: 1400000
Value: 1942.158
